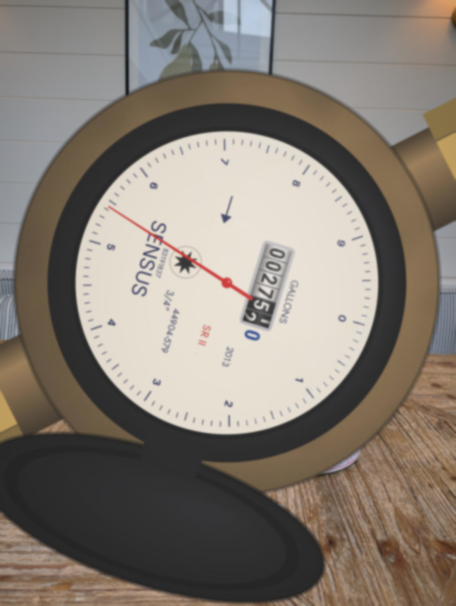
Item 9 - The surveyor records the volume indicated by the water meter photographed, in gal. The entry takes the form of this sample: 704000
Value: 27515.4
